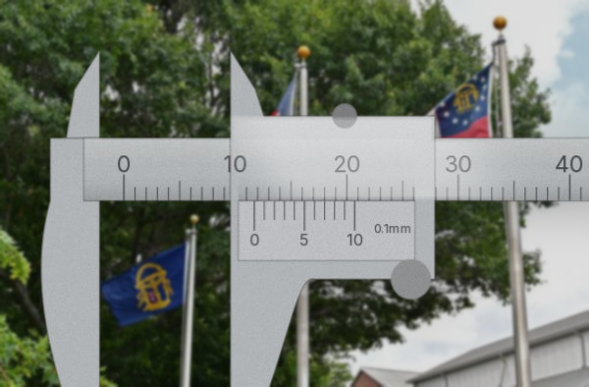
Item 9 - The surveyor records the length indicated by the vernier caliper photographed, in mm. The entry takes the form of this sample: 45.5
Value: 11.7
